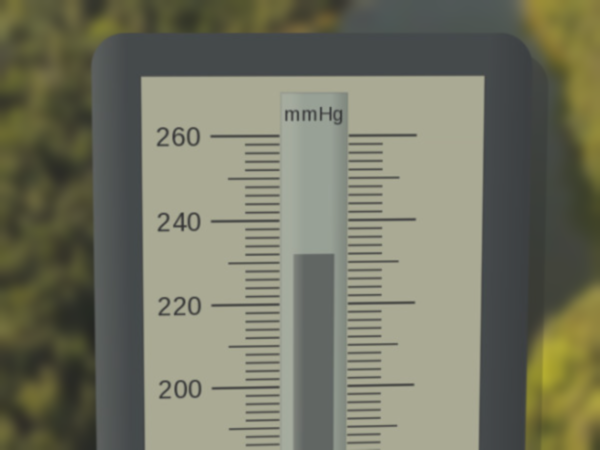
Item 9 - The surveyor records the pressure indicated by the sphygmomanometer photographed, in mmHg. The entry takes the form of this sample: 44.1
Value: 232
